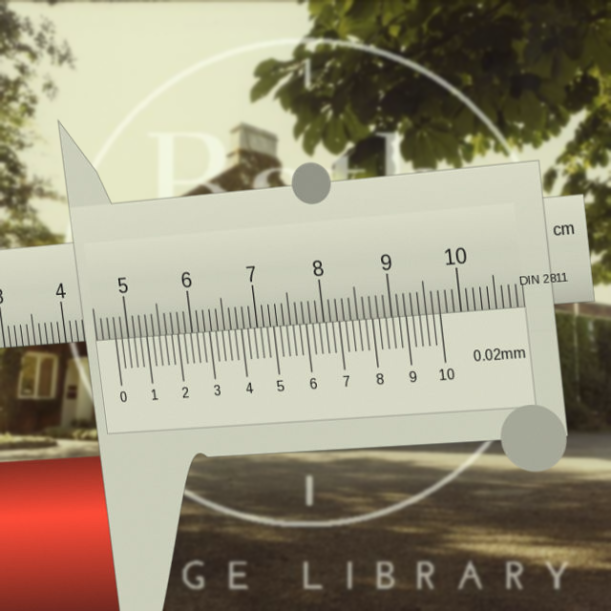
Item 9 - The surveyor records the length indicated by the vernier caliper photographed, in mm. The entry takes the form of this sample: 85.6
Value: 48.0
